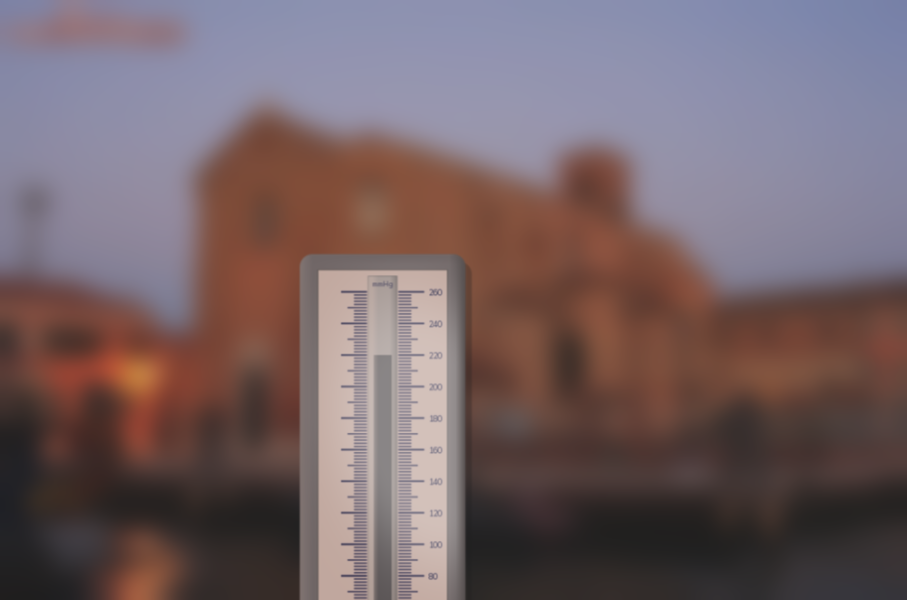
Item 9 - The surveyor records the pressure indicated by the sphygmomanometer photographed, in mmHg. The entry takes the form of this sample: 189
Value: 220
